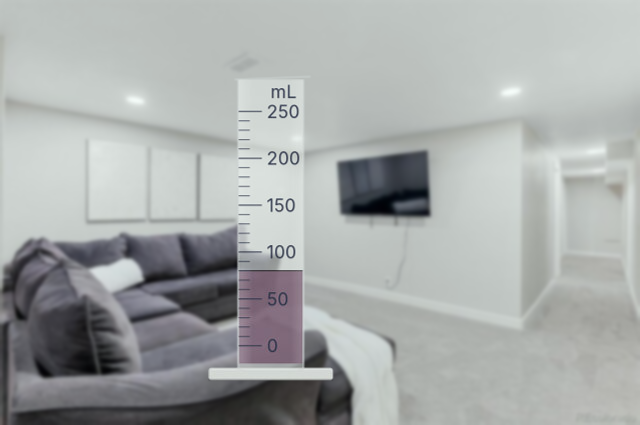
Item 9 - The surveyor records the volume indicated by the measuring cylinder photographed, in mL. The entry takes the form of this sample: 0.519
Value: 80
